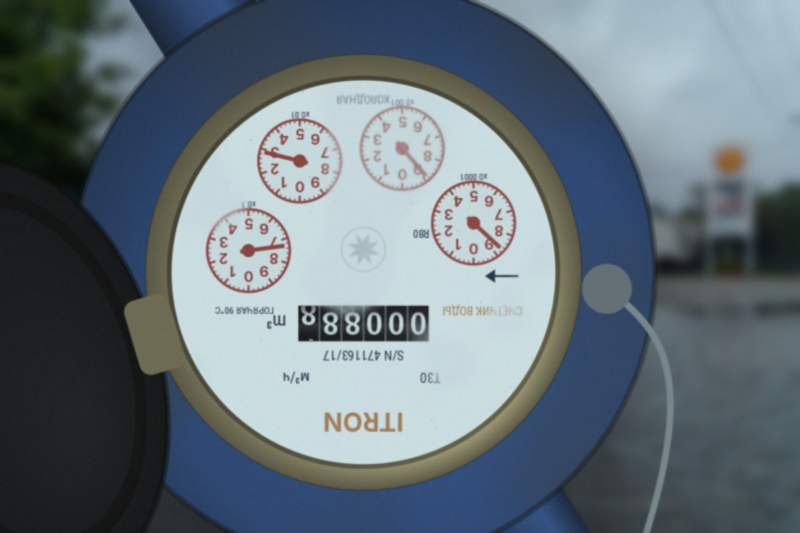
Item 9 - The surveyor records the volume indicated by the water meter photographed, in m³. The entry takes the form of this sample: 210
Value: 887.7288
